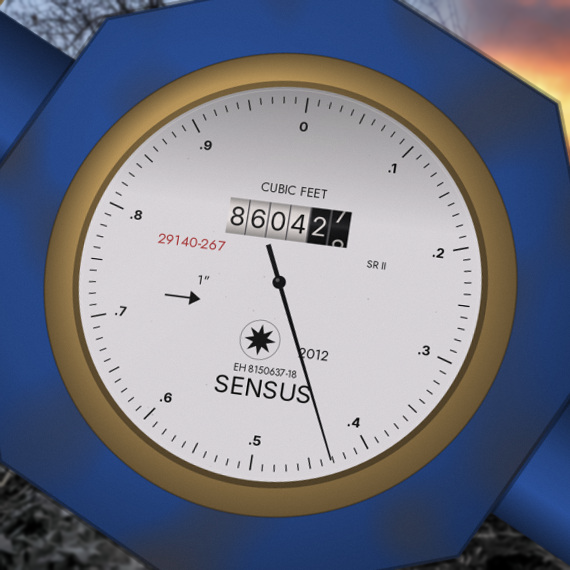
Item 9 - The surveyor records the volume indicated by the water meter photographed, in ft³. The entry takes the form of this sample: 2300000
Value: 860427.43
